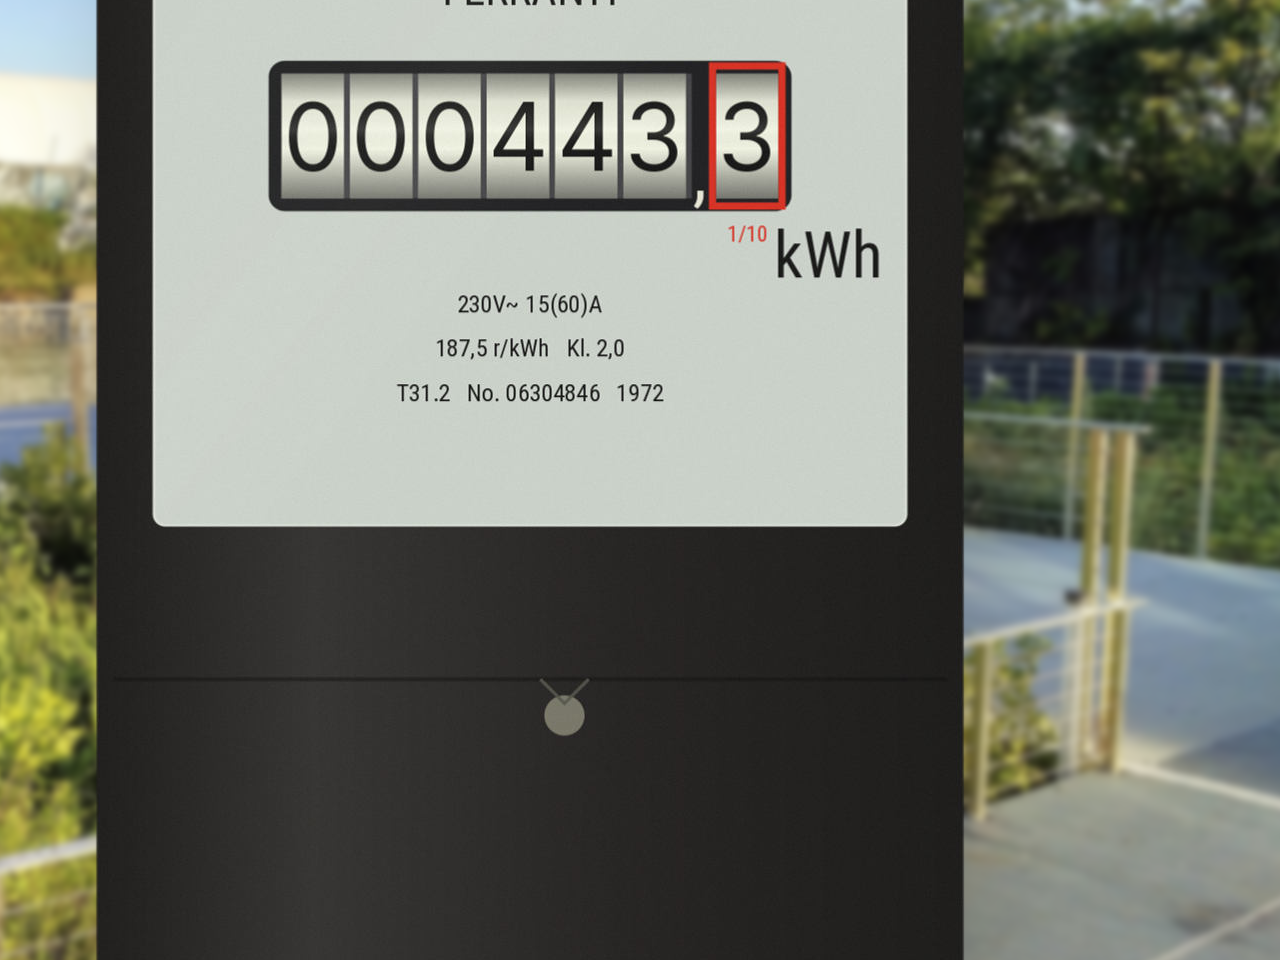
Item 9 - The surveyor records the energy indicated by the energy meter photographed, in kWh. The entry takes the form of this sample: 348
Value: 443.3
